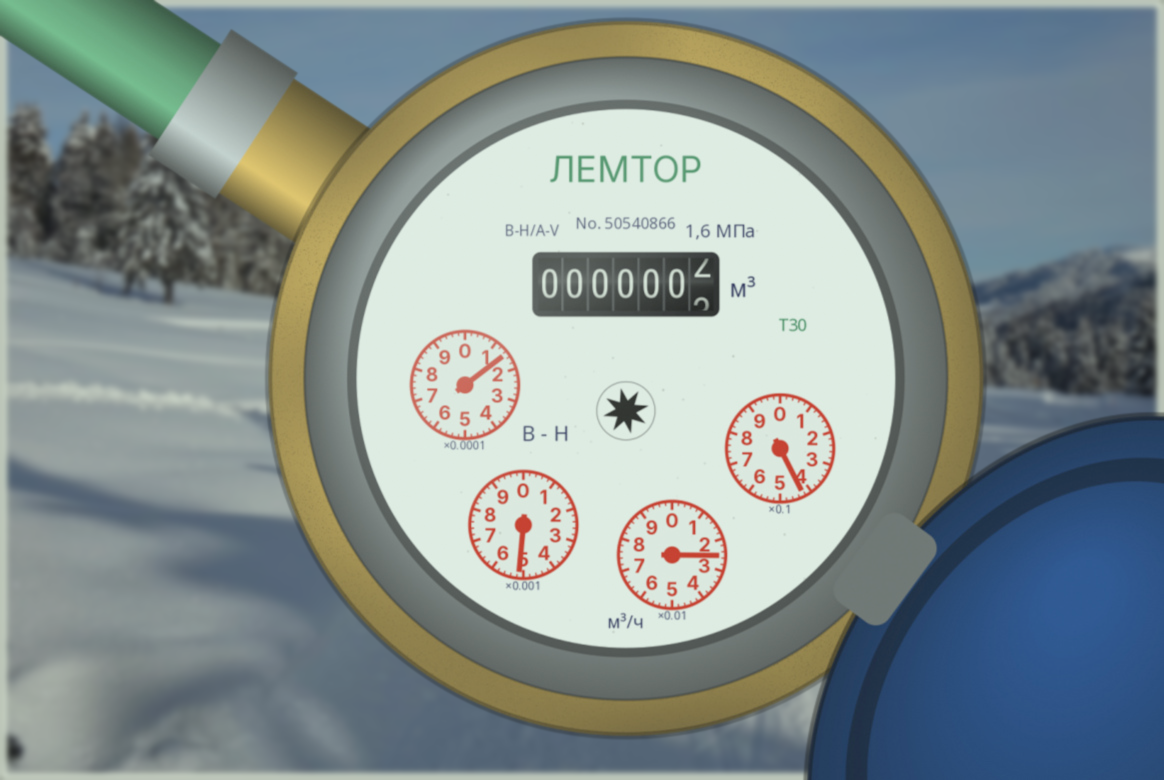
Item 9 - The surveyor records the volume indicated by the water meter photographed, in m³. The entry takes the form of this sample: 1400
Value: 2.4251
